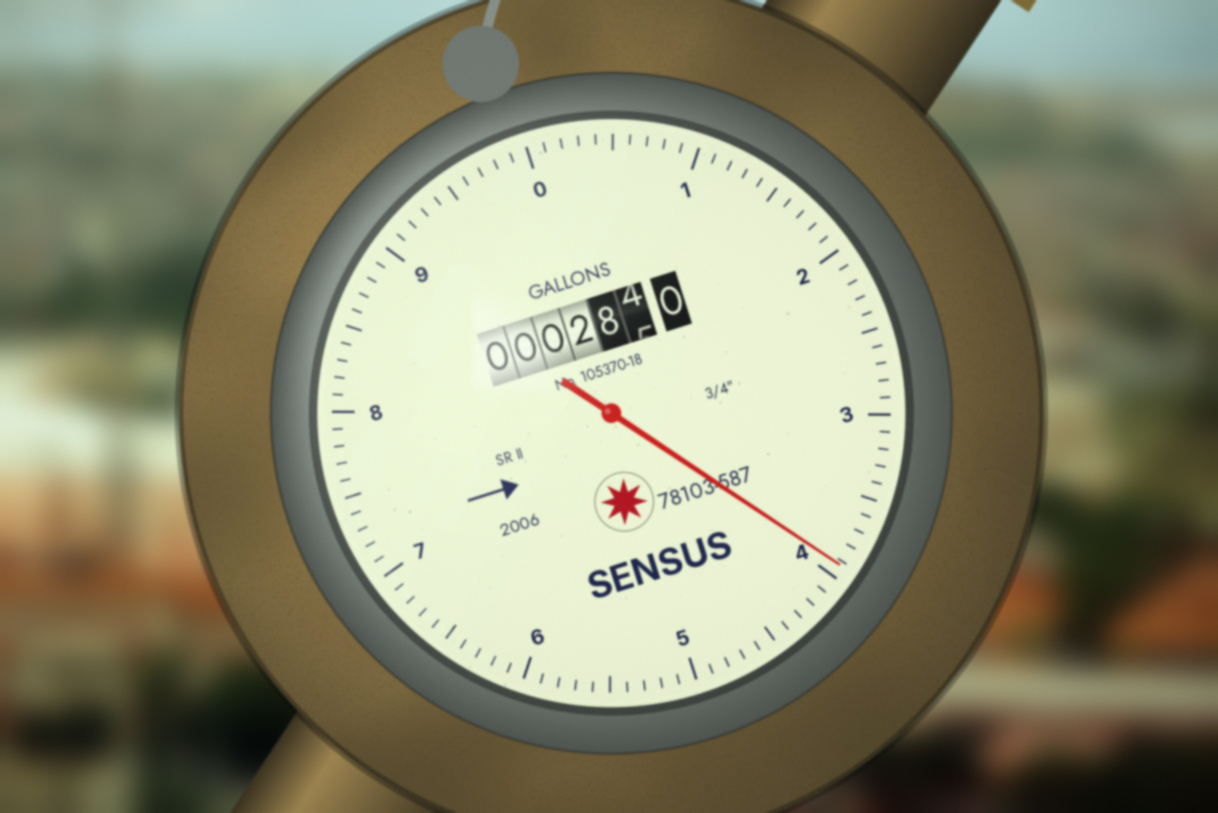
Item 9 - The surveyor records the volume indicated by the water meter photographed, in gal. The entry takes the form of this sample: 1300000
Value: 2843.9
